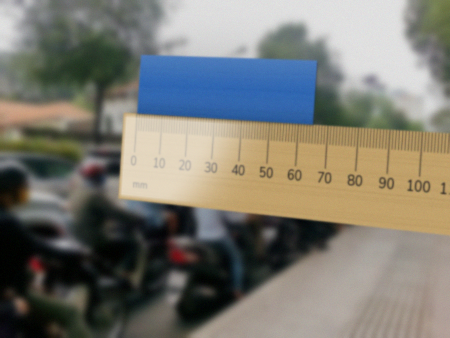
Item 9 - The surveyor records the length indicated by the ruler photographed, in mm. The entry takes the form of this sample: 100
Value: 65
